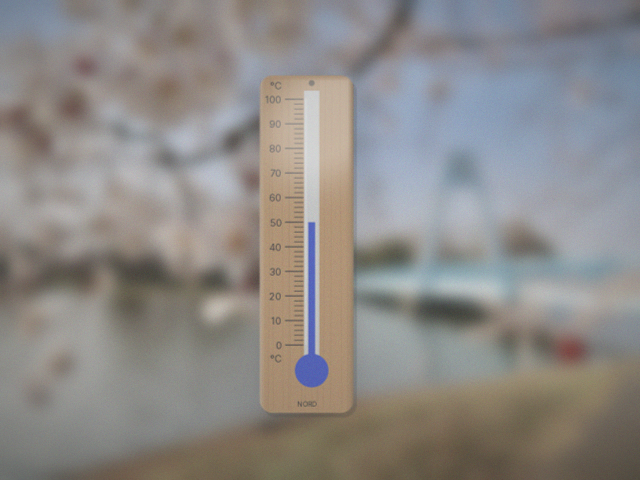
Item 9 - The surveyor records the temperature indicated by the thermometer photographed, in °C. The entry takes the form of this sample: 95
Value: 50
